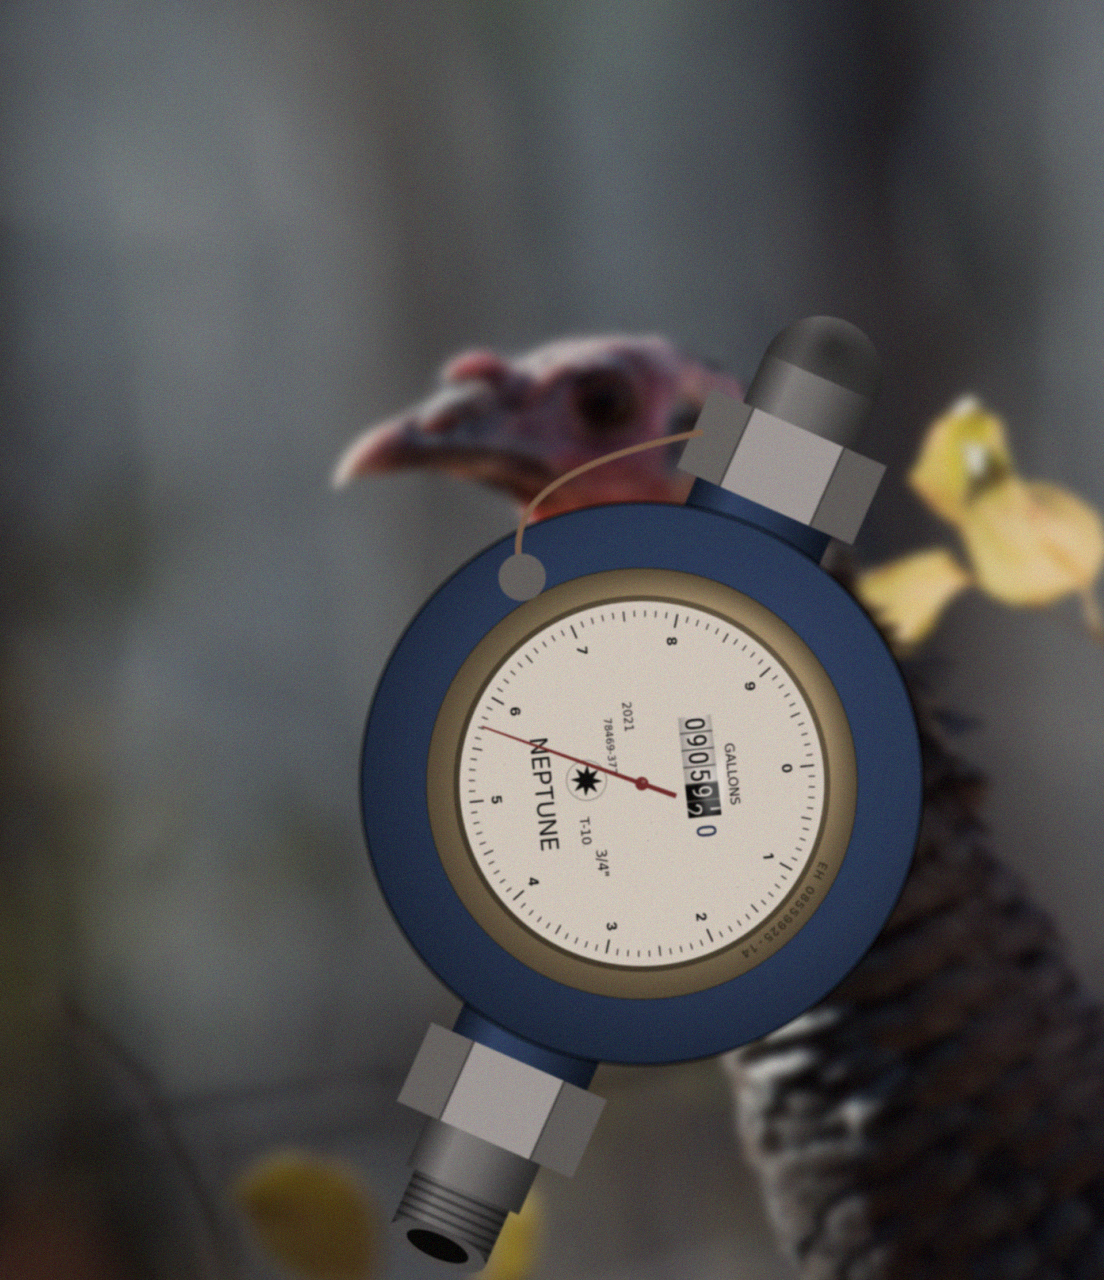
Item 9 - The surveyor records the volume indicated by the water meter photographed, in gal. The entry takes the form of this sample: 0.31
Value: 905915.7
